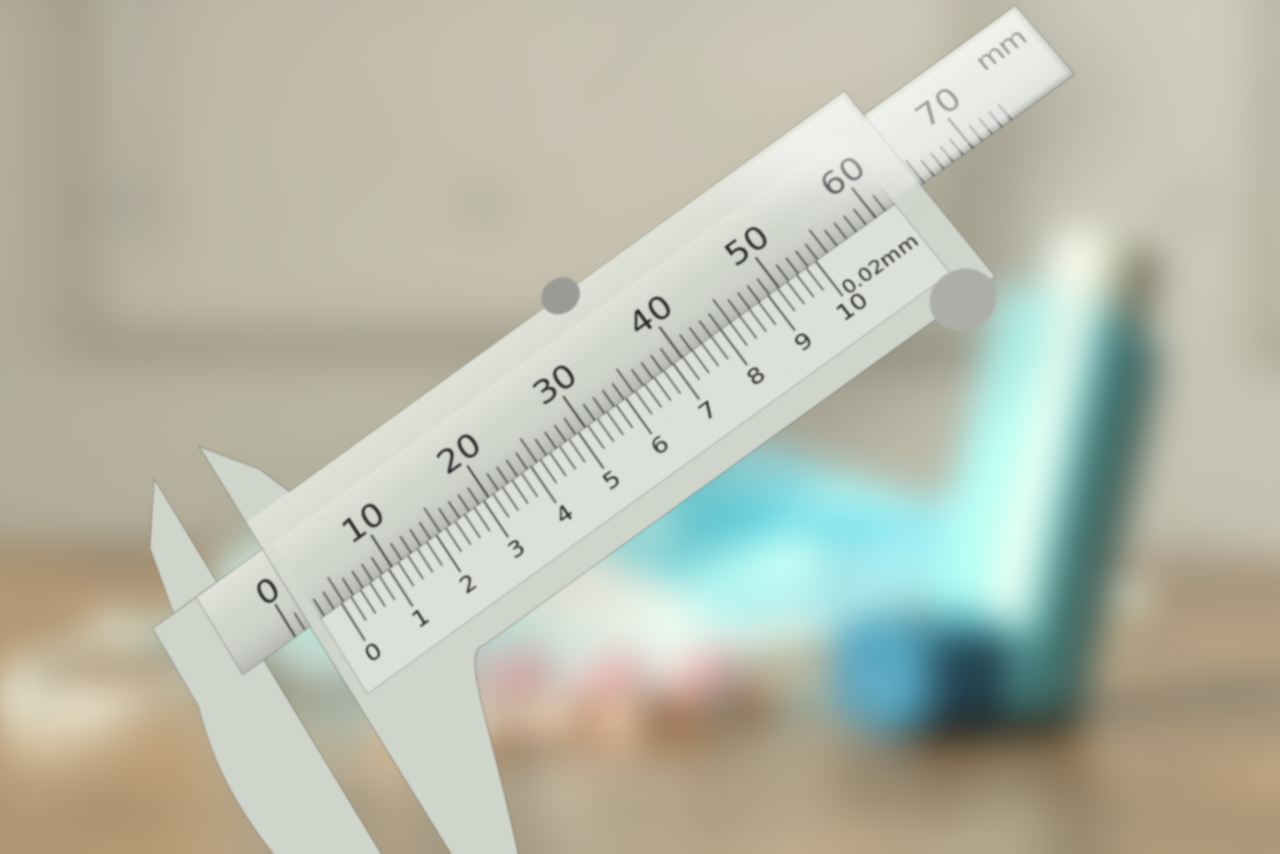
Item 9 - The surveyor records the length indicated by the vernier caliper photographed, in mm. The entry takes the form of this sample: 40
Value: 4.8
